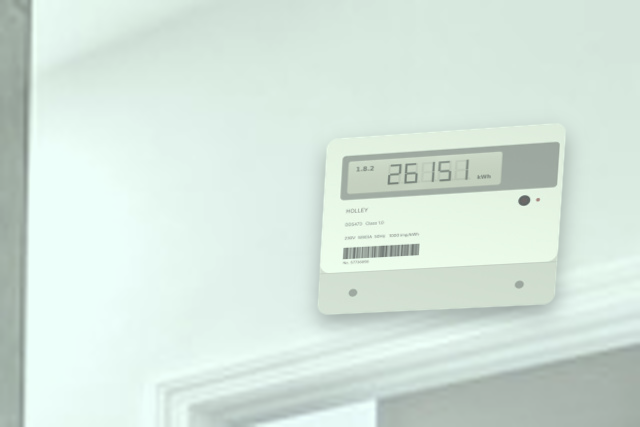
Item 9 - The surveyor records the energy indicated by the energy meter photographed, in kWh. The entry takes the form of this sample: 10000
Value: 26151
